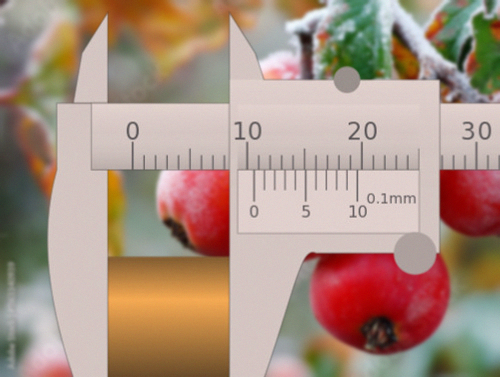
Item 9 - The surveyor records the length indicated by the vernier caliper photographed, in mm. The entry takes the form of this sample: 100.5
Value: 10.6
